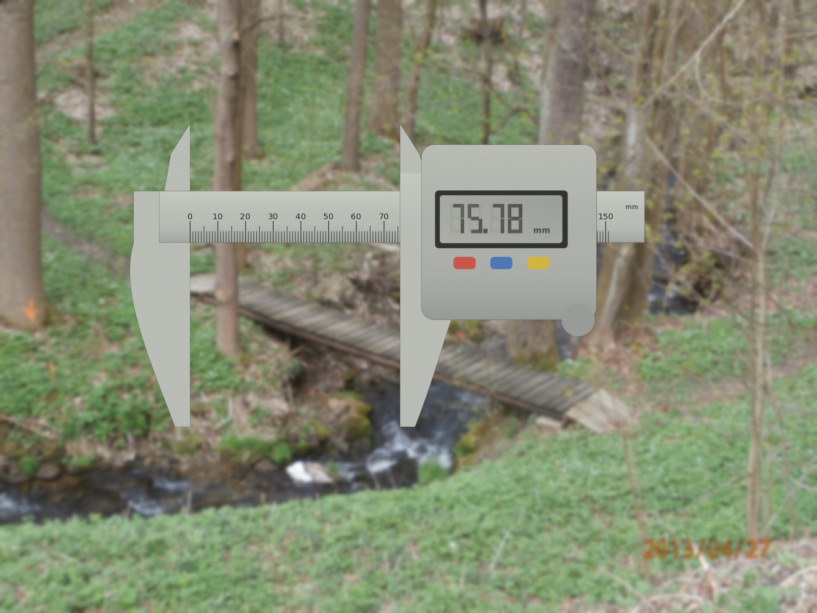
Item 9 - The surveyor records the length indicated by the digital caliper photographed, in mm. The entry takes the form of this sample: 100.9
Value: 75.78
